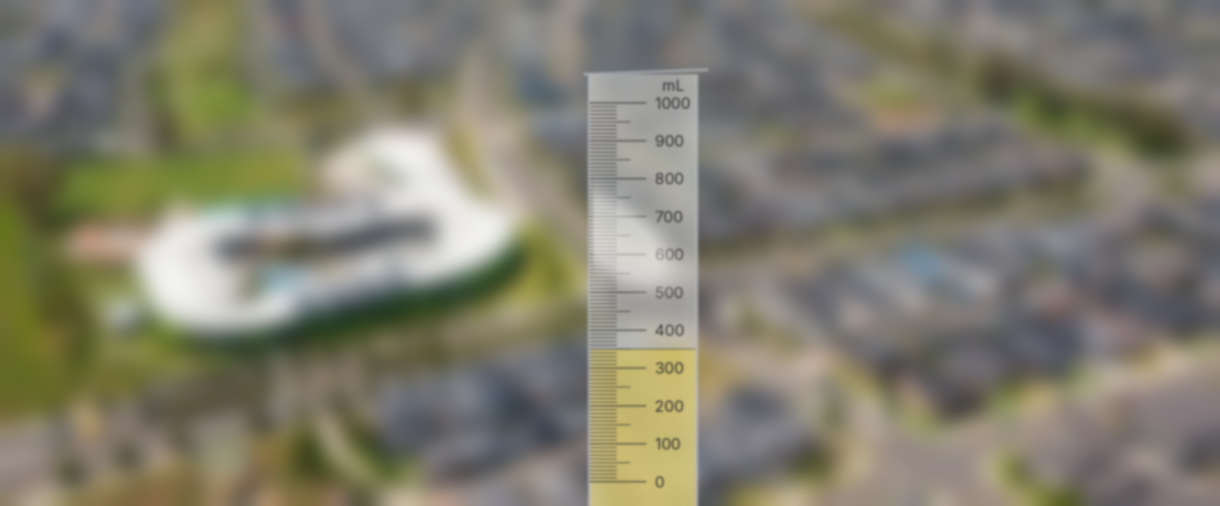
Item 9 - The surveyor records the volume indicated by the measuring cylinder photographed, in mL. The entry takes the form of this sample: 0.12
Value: 350
